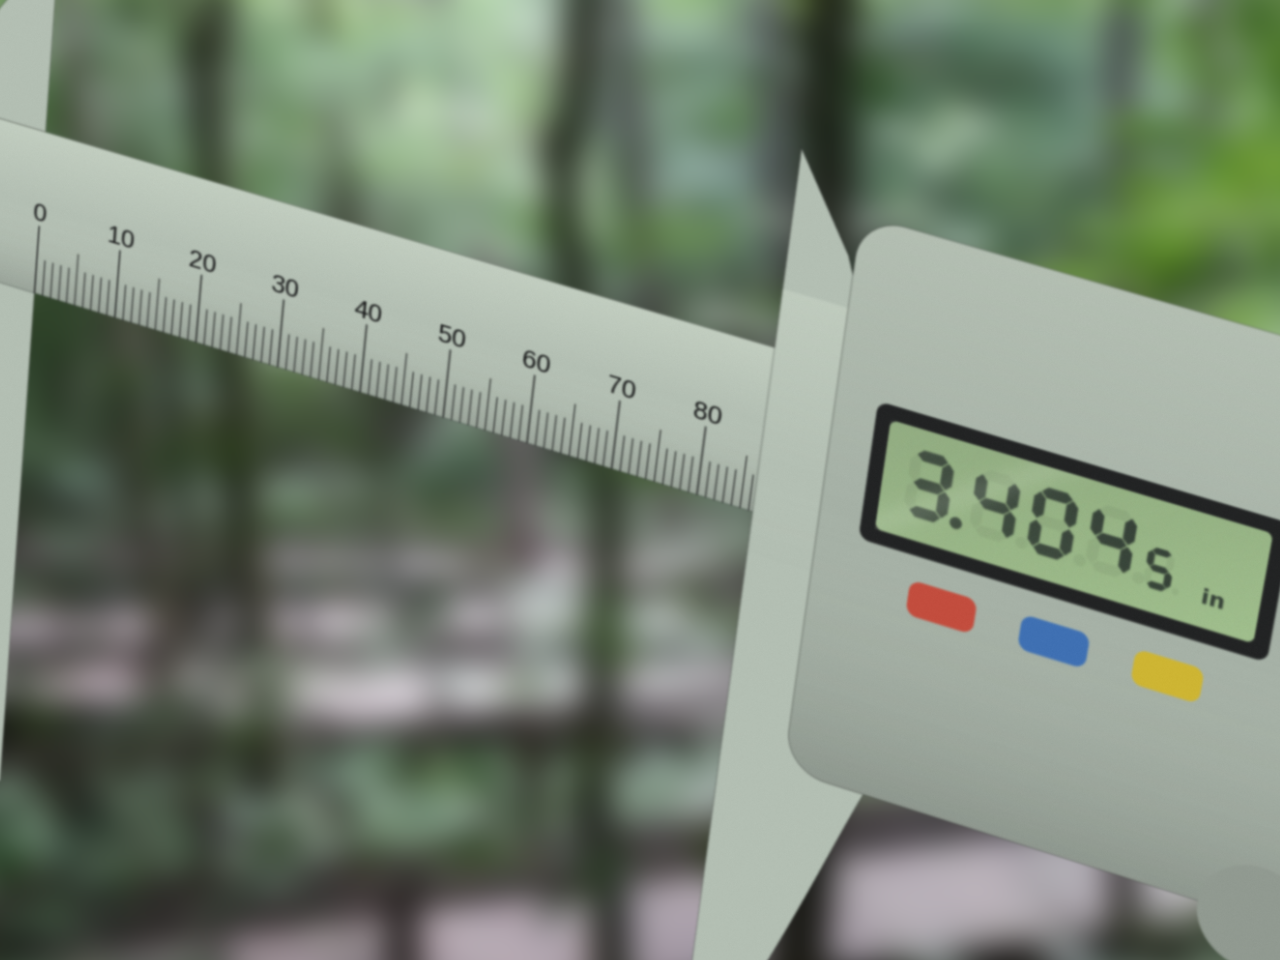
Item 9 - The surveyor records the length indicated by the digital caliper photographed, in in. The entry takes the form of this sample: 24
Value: 3.4045
